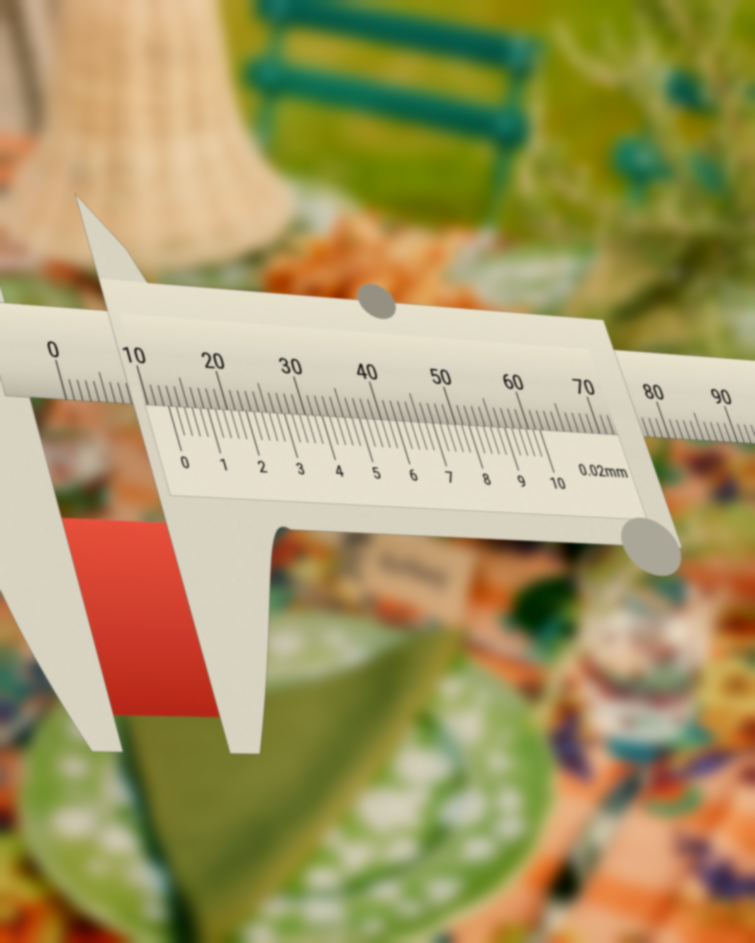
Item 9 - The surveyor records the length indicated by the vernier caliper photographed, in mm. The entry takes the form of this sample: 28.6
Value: 12.6
